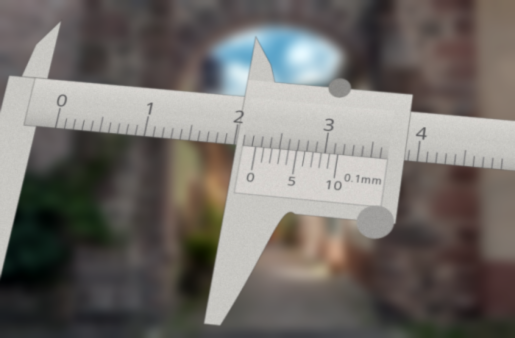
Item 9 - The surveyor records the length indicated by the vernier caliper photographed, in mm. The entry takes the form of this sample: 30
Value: 22.4
